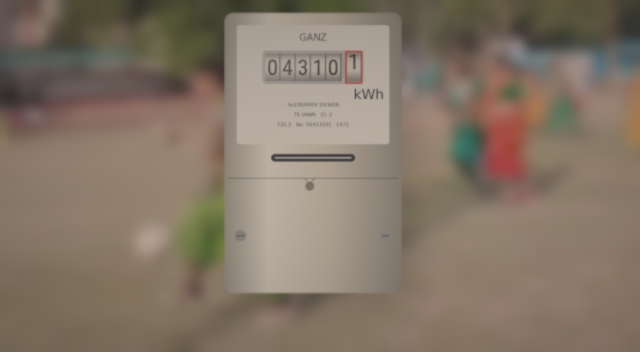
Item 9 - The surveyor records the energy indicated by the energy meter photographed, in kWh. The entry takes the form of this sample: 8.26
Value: 4310.1
